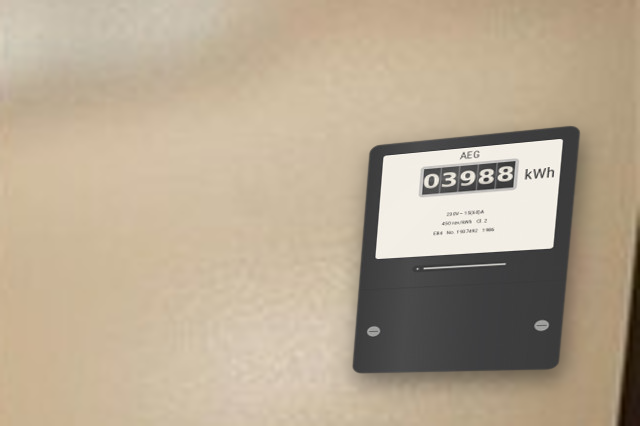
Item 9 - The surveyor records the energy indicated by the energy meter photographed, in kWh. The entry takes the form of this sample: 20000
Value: 3988
